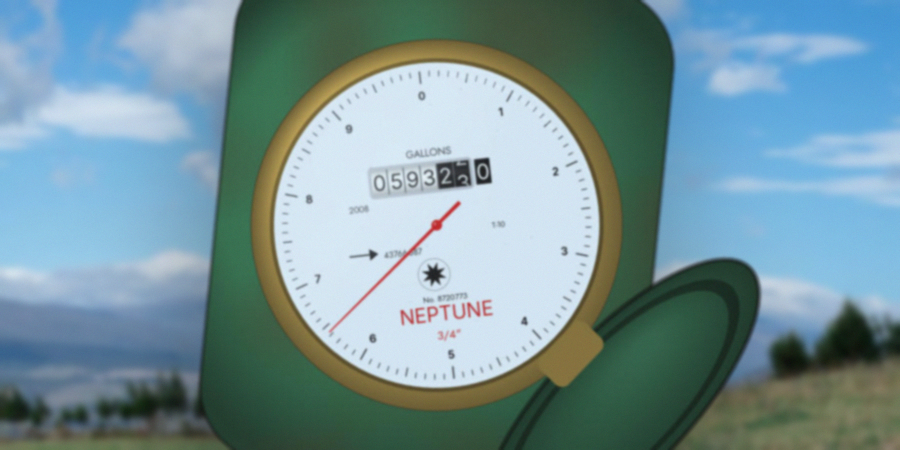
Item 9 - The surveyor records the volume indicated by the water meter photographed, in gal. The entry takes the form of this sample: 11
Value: 593226.4
